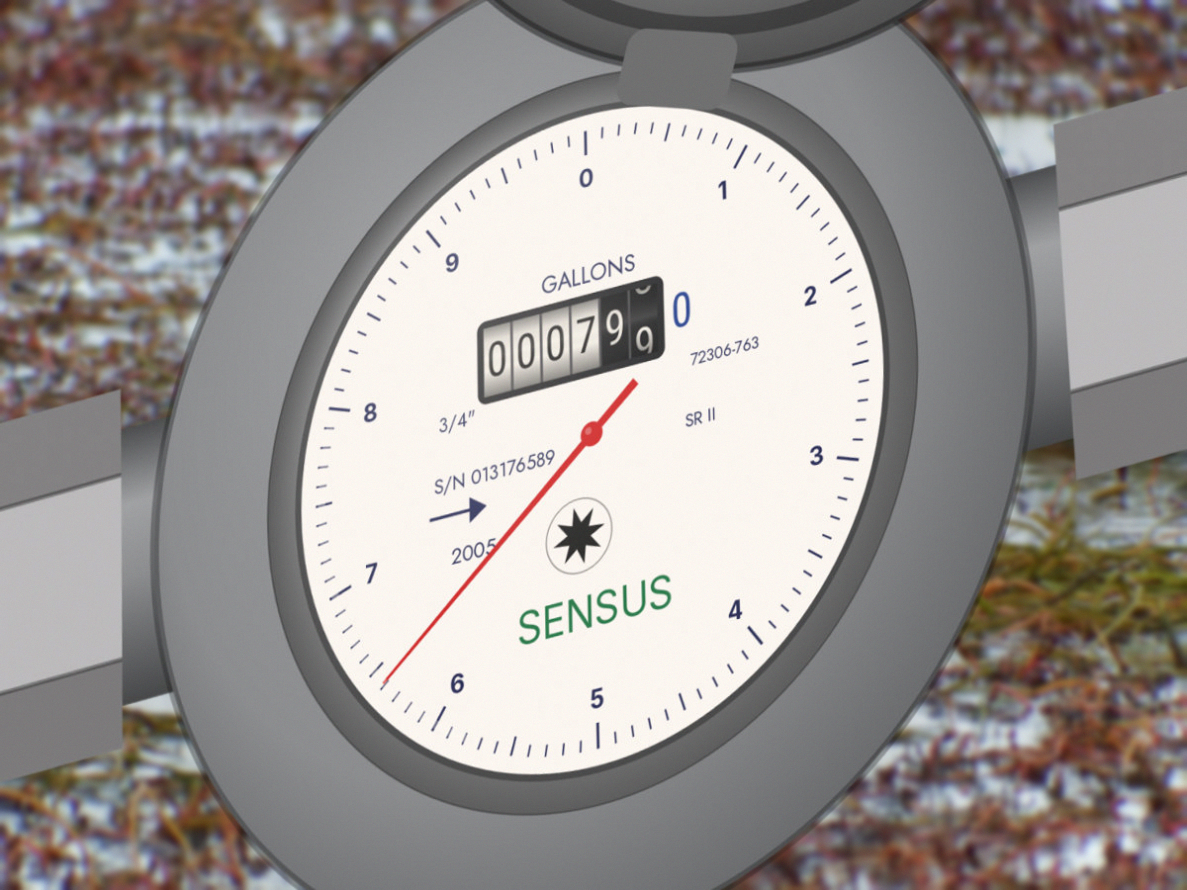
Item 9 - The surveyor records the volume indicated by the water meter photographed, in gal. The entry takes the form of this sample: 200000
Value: 7986.4
